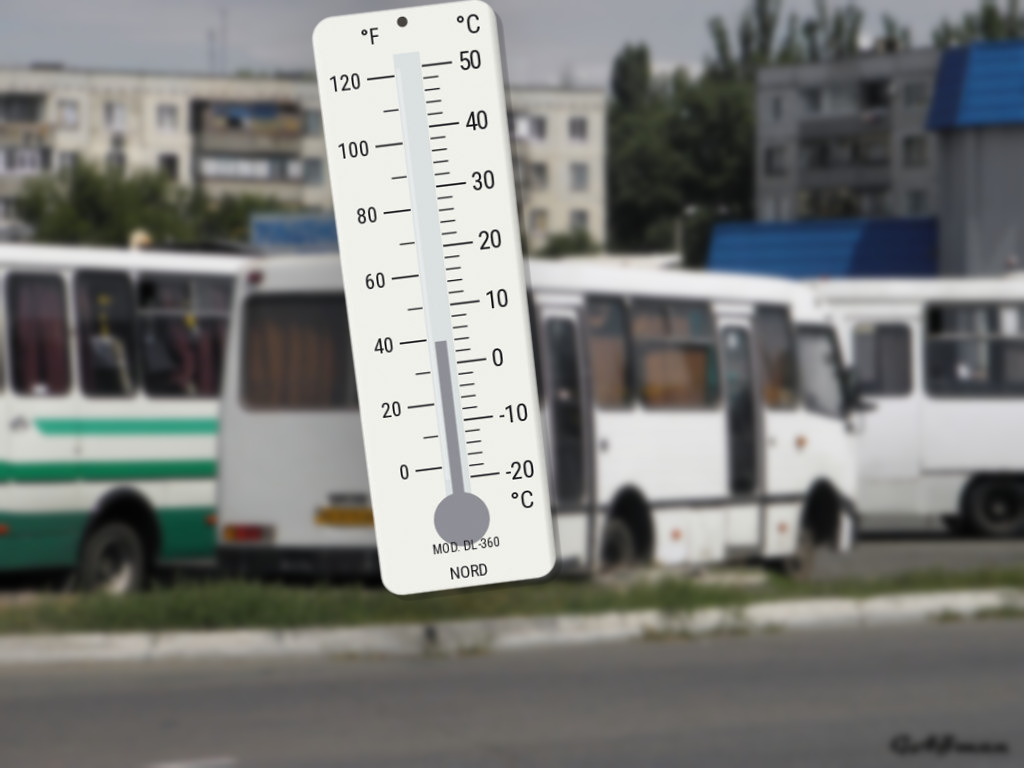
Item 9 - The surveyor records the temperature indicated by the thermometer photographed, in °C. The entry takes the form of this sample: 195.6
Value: 4
